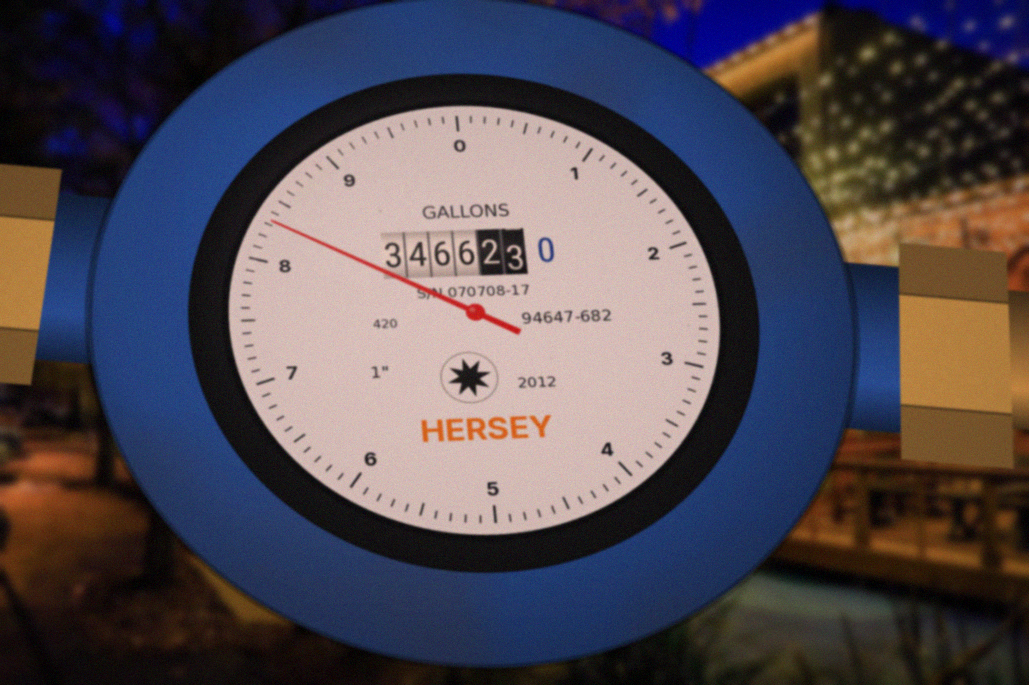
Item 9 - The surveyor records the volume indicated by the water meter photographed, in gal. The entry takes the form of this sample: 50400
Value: 3466228.3
